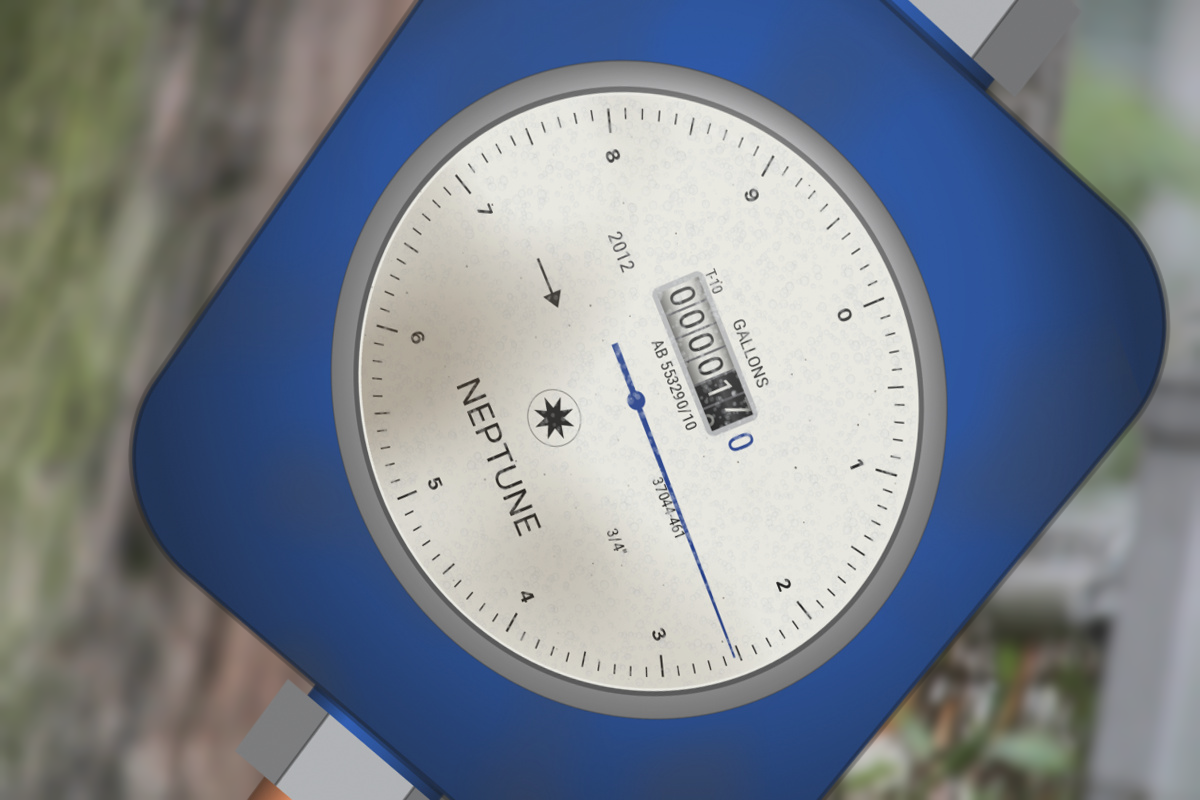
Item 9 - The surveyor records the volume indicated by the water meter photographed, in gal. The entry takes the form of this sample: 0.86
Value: 172.5
